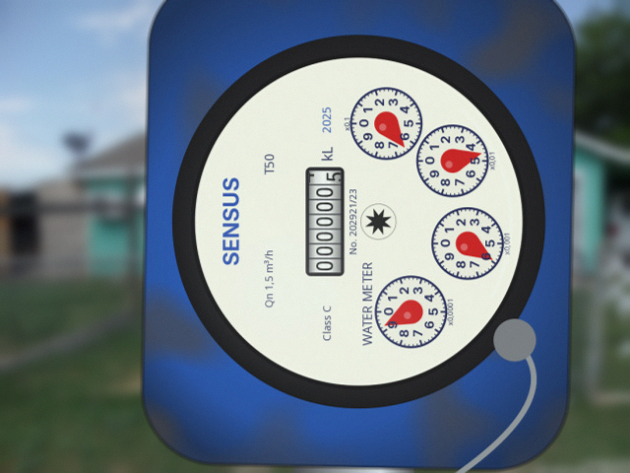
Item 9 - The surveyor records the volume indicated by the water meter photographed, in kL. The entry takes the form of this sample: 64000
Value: 4.6459
